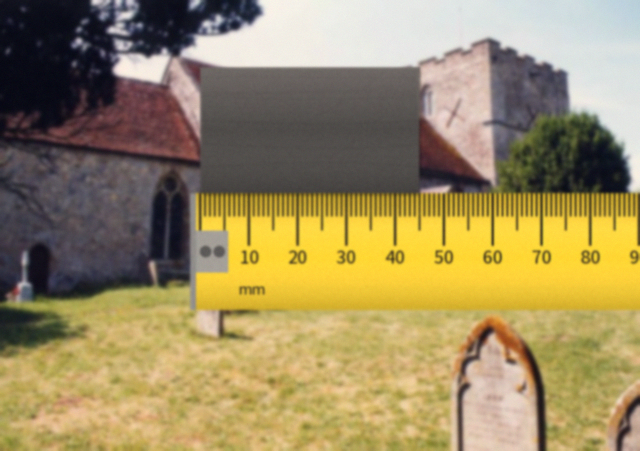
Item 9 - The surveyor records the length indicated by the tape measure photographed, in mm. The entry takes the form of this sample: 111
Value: 45
